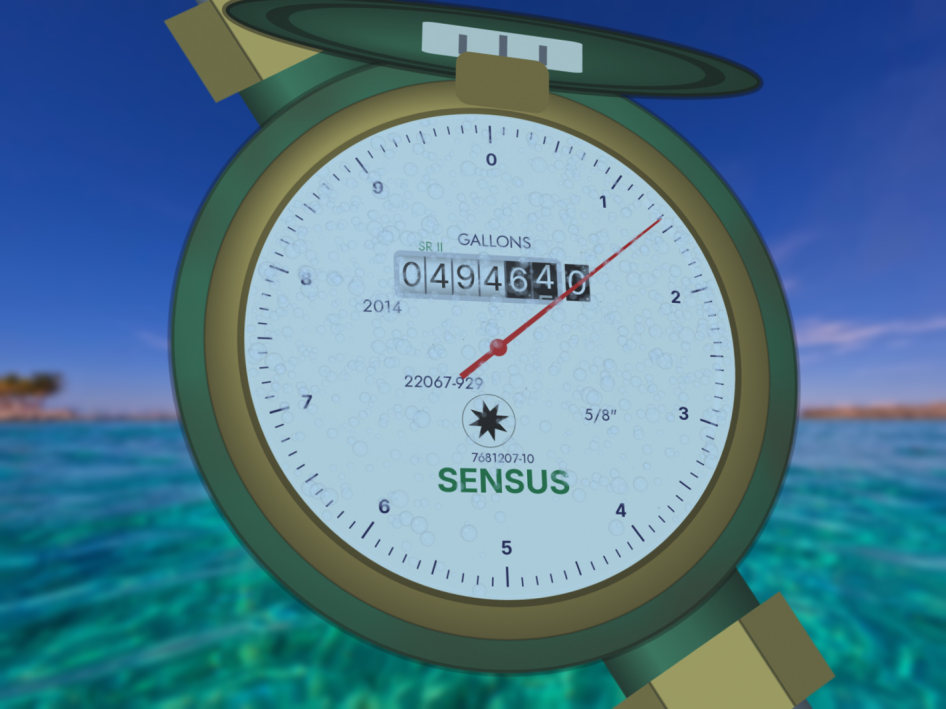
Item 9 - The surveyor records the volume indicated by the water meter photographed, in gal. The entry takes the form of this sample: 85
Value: 494641.4
